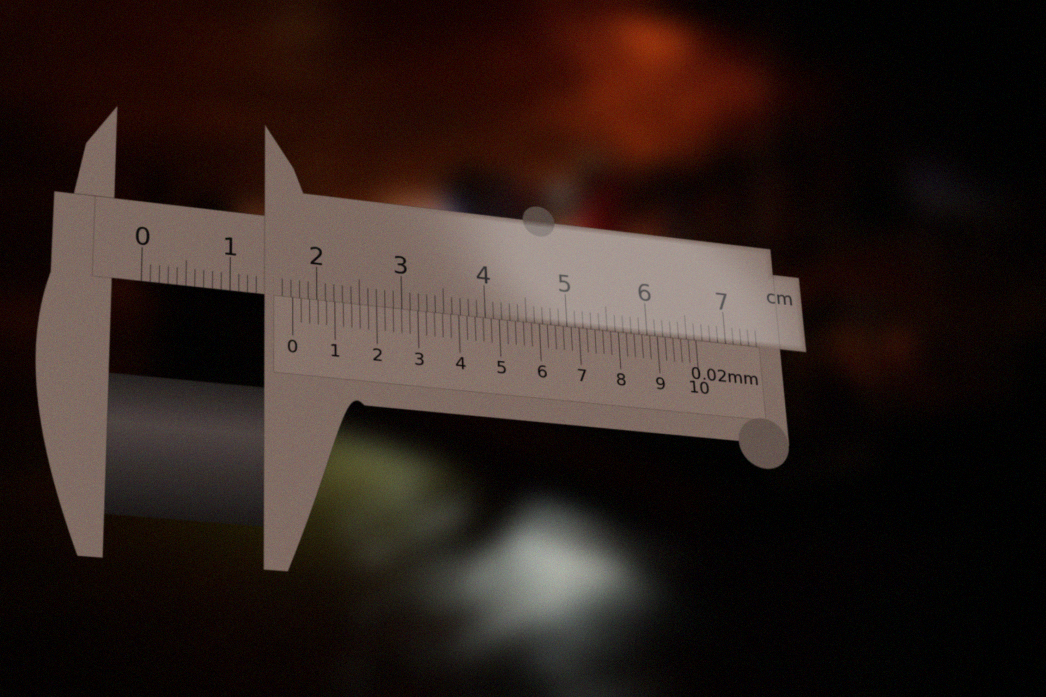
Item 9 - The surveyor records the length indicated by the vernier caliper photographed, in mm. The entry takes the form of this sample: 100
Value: 17.2
